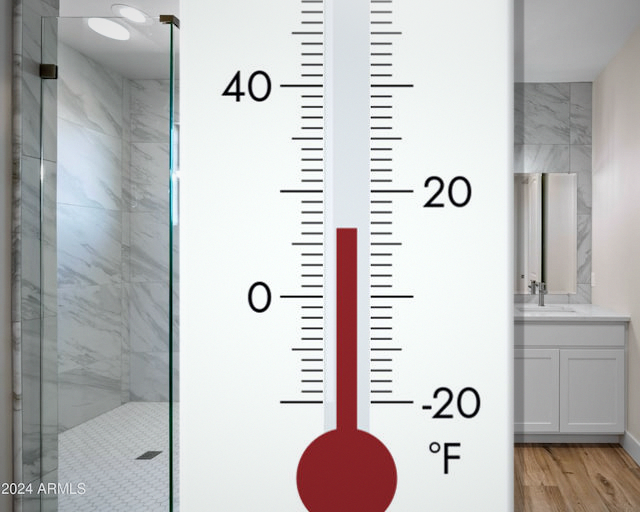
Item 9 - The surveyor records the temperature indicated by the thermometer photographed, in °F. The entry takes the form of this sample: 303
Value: 13
